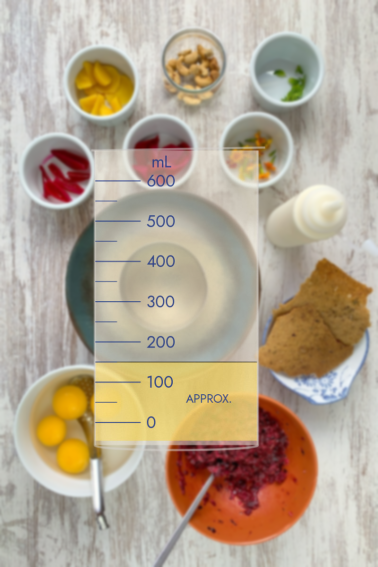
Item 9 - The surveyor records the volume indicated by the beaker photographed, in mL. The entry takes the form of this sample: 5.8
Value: 150
